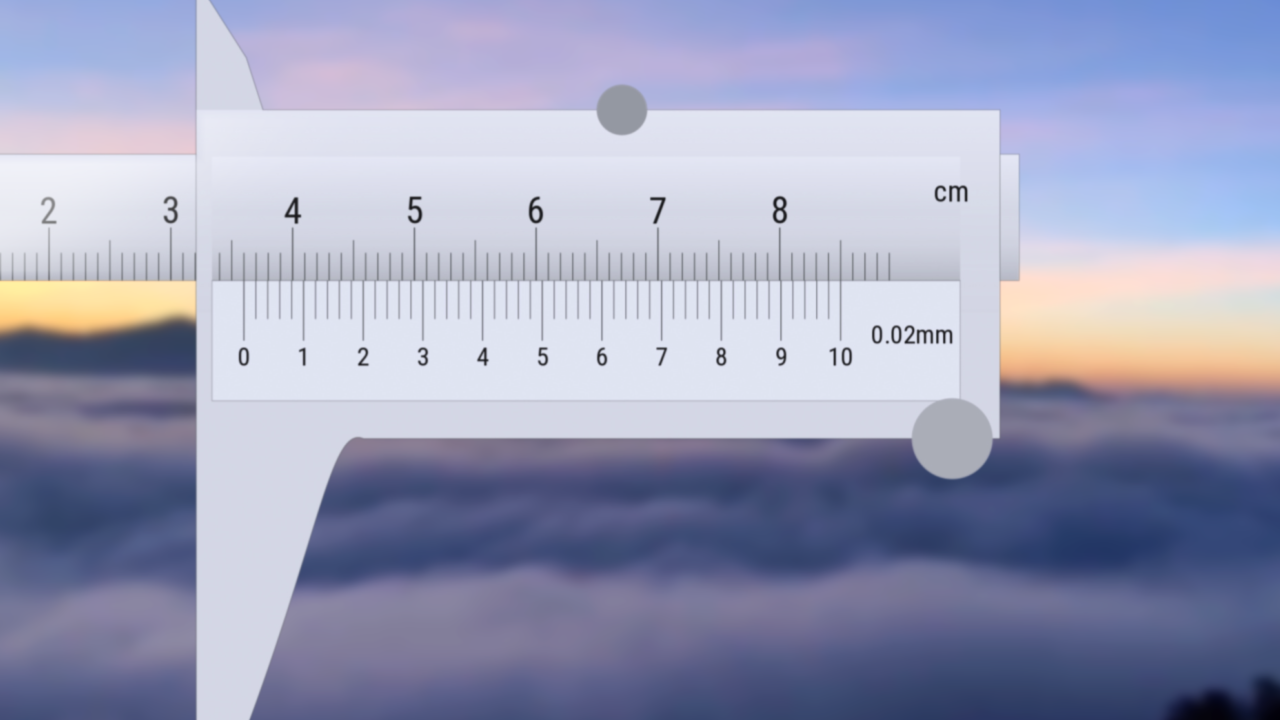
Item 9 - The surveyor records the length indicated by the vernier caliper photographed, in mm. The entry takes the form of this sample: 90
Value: 36.0
